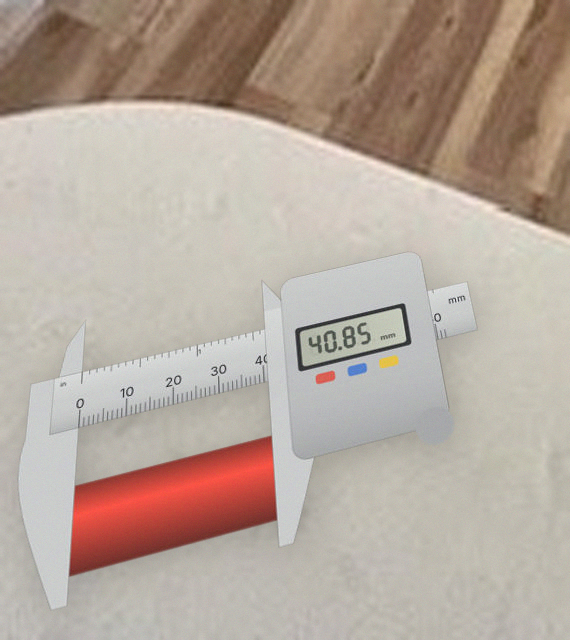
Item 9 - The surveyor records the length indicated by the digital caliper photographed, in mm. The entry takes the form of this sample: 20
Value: 40.85
